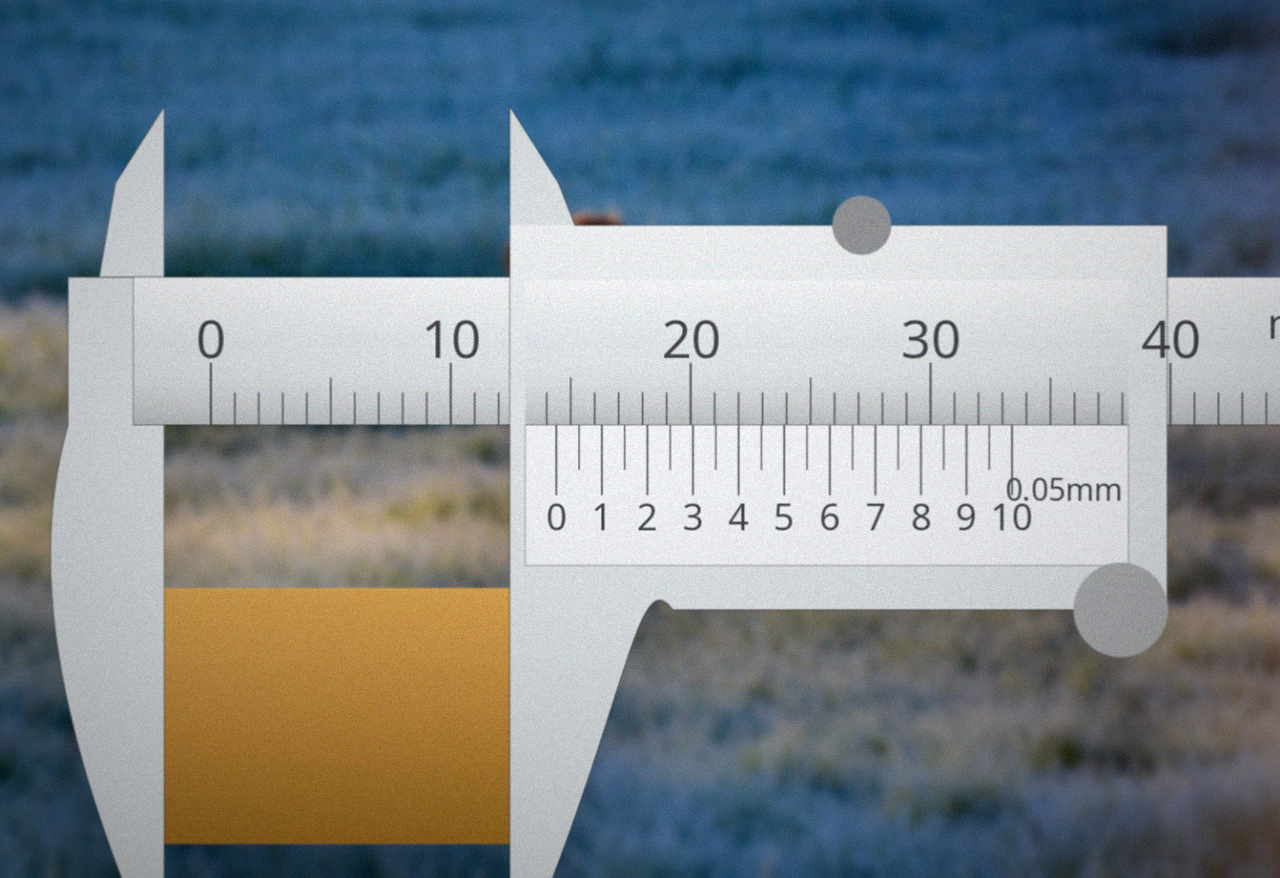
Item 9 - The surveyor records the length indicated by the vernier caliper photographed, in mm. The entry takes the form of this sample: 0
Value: 14.4
